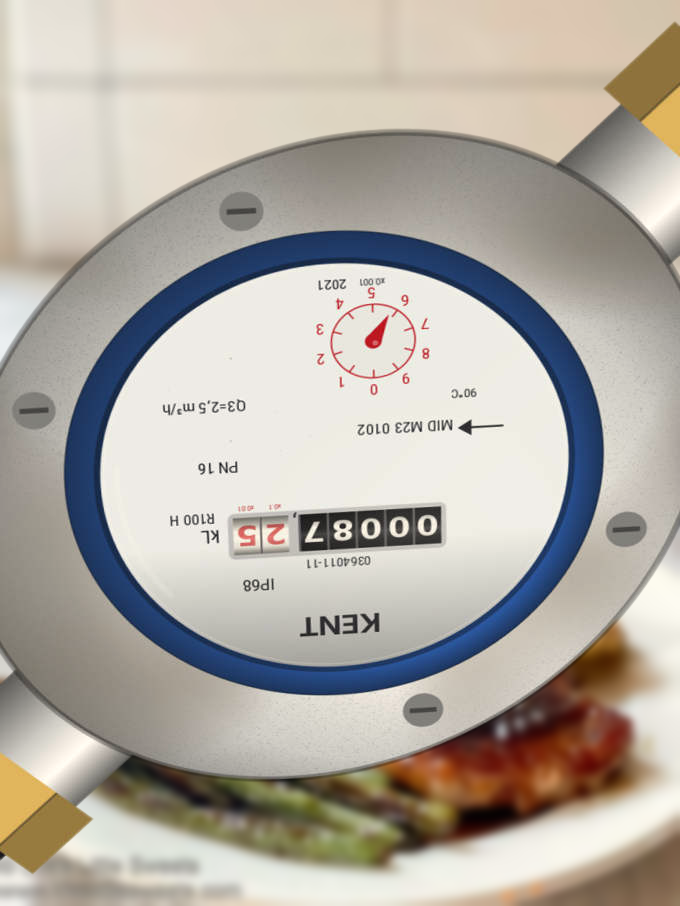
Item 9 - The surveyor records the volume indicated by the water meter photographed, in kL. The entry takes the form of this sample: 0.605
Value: 87.255
